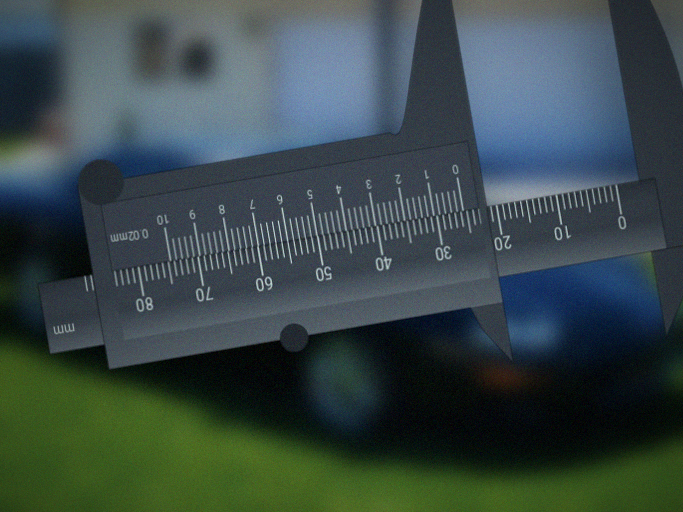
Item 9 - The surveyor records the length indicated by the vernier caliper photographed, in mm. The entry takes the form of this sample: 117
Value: 25.6
